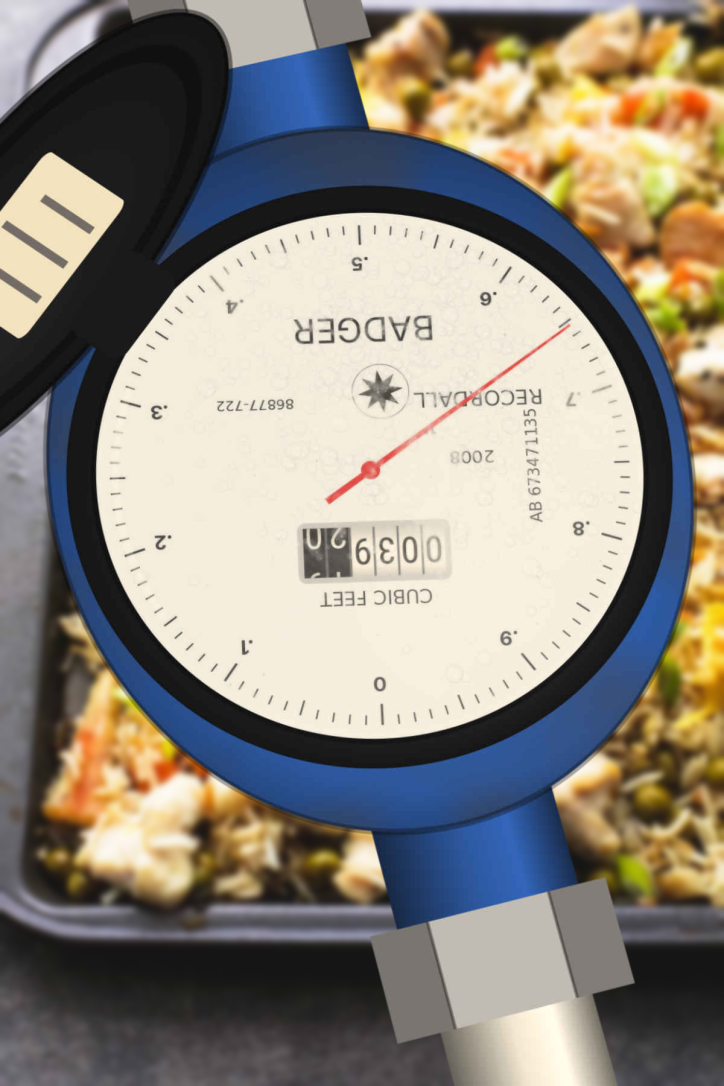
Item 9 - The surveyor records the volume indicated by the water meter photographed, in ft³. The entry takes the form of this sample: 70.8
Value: 3919.65
